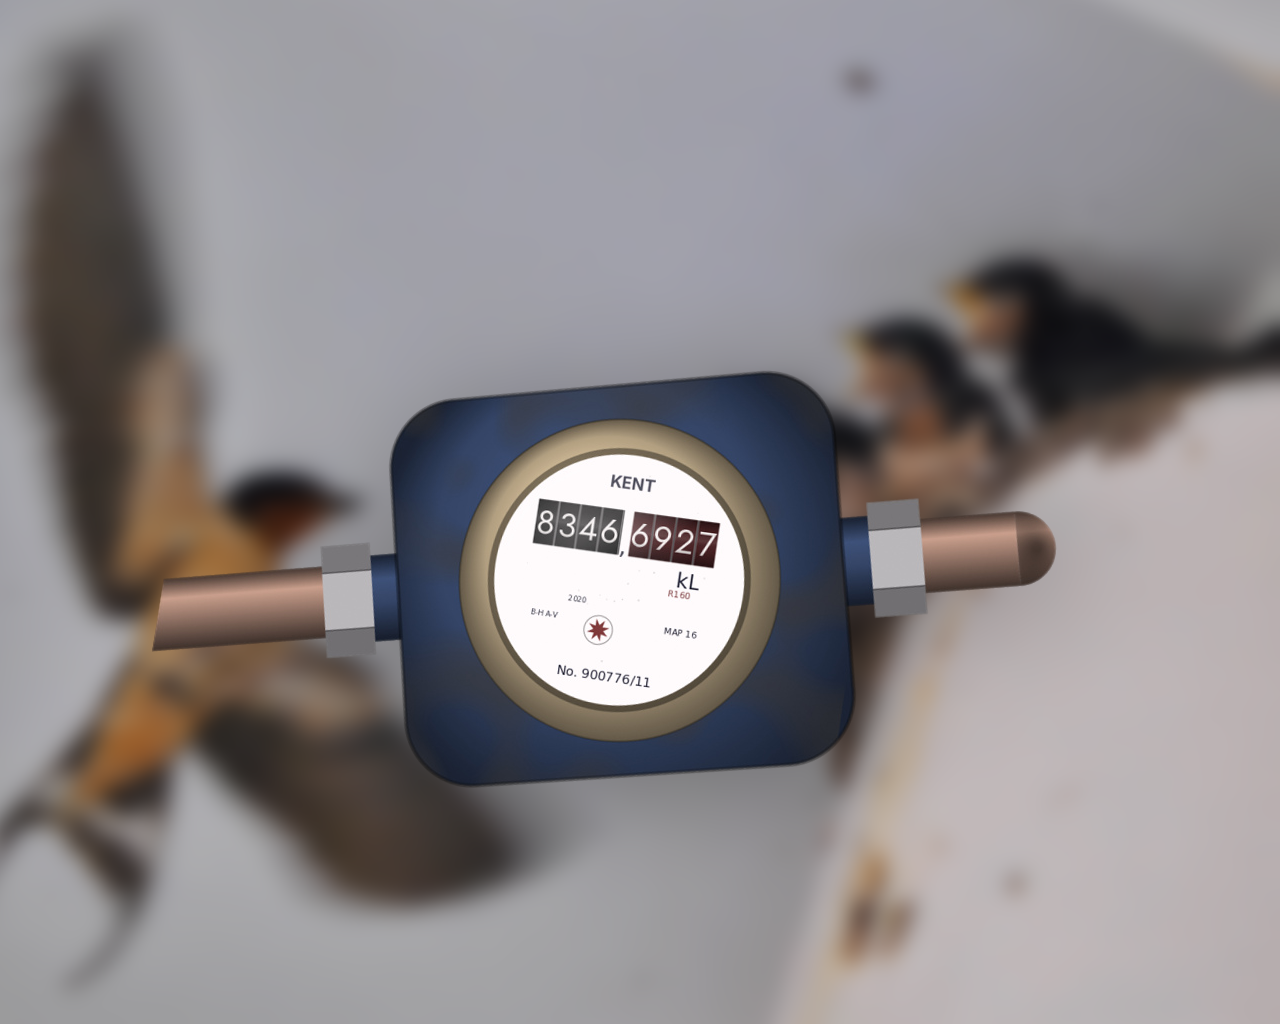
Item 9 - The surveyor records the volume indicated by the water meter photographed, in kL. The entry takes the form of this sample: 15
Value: 8346.6927
